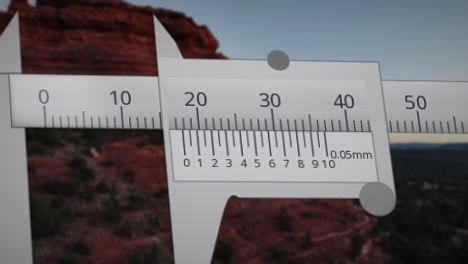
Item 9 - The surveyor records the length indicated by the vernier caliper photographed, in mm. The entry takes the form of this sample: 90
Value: 17.8
